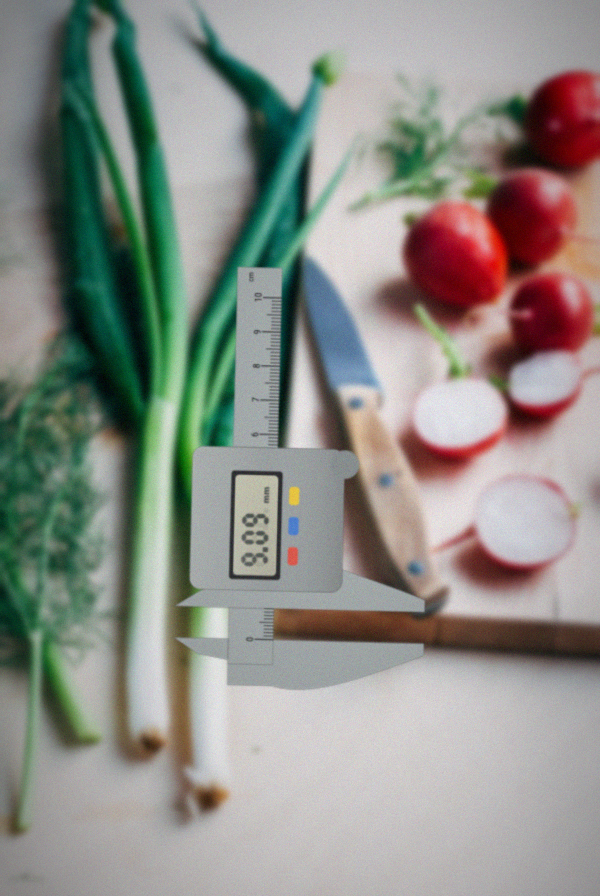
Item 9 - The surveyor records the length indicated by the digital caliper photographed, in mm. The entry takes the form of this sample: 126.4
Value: 9.09
